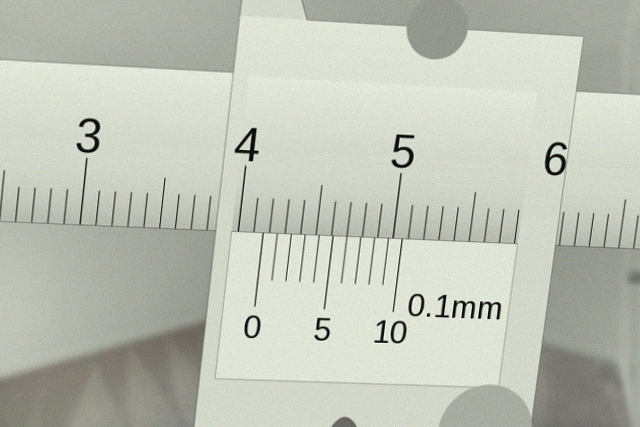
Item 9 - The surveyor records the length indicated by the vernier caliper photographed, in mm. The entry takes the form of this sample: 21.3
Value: 41.6
